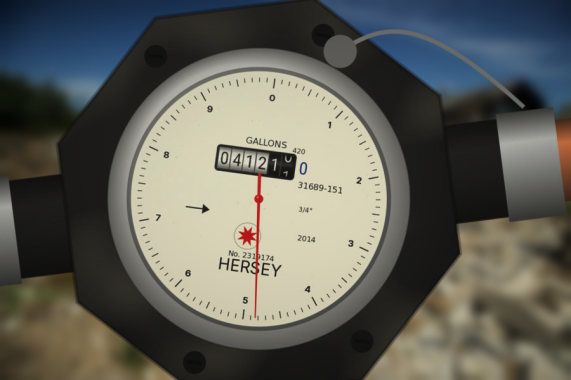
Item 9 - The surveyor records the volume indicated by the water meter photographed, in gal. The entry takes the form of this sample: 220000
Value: 412104.8
